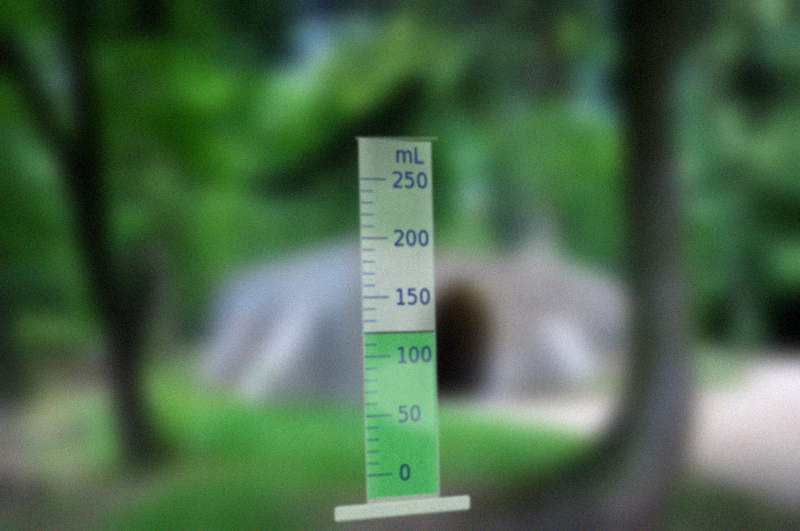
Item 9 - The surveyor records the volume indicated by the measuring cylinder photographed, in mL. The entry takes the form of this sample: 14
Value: 120
